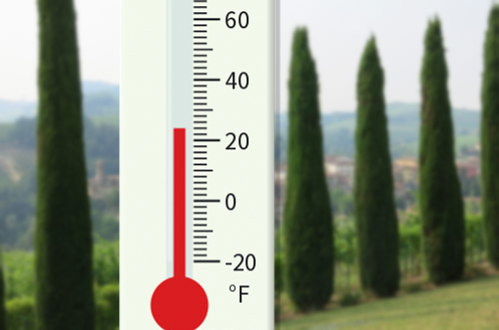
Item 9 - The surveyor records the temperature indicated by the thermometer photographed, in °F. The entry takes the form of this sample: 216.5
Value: 24
